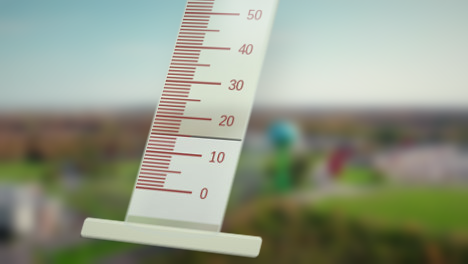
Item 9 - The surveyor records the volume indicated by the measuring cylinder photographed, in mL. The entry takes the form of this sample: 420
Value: 15
